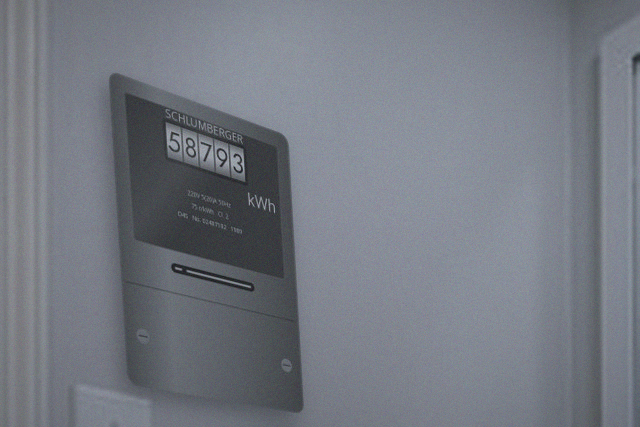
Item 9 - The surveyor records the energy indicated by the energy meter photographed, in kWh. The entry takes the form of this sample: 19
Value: 58793
